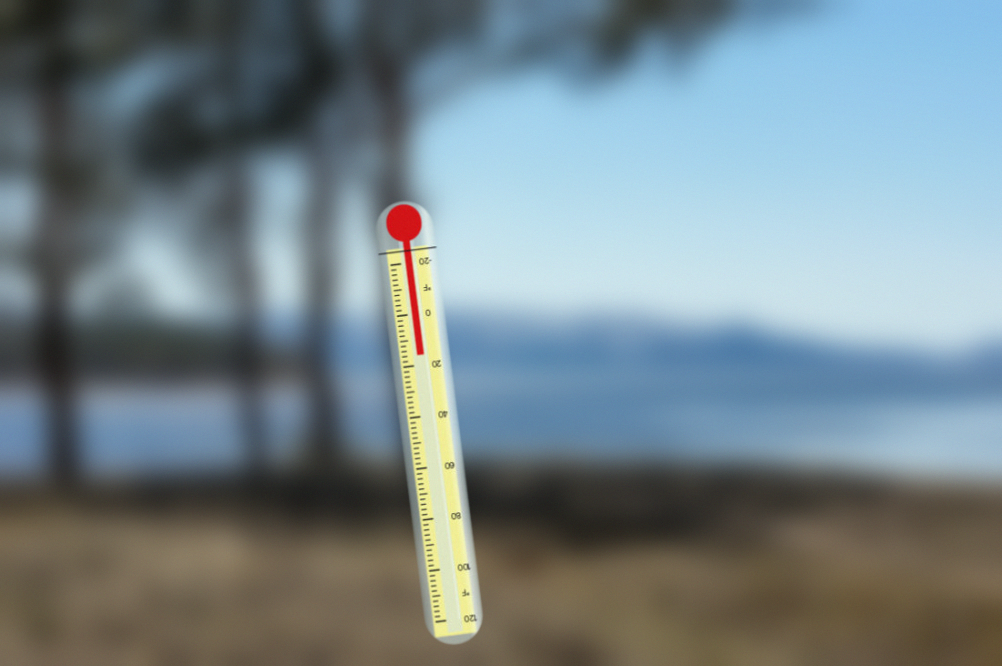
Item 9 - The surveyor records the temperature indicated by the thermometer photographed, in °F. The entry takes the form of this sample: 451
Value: 16
